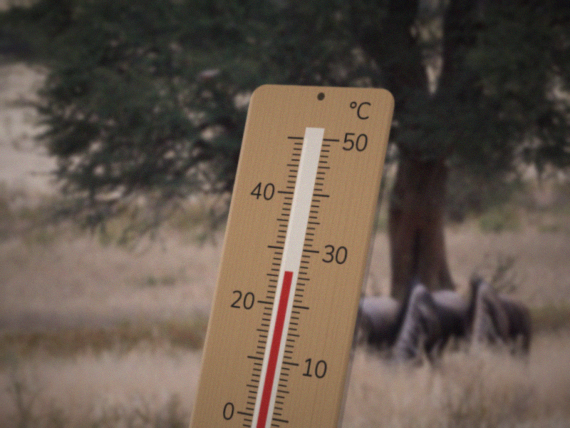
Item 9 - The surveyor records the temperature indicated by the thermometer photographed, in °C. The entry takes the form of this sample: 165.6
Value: 26
